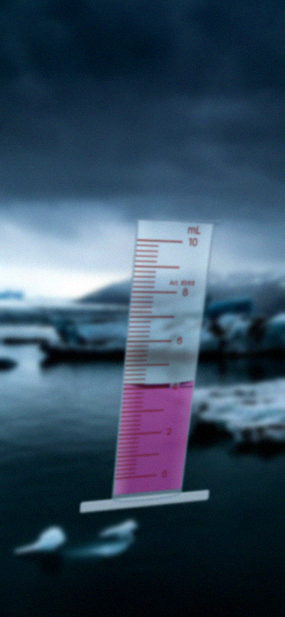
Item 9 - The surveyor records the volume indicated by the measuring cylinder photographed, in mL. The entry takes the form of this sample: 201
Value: 4
